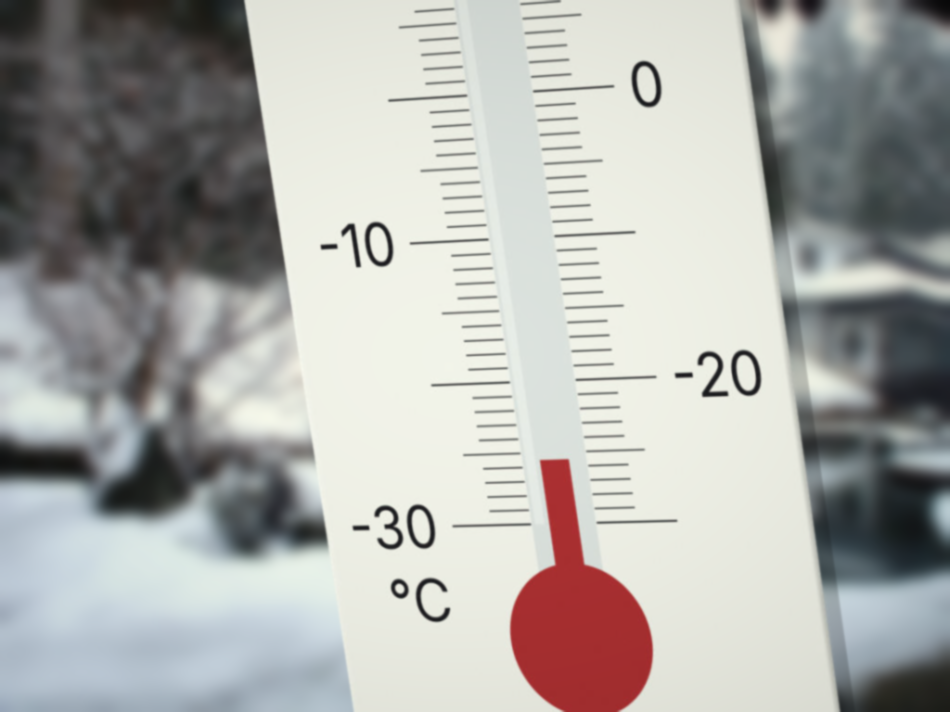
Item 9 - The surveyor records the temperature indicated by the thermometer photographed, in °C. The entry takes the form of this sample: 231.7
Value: -25.5
